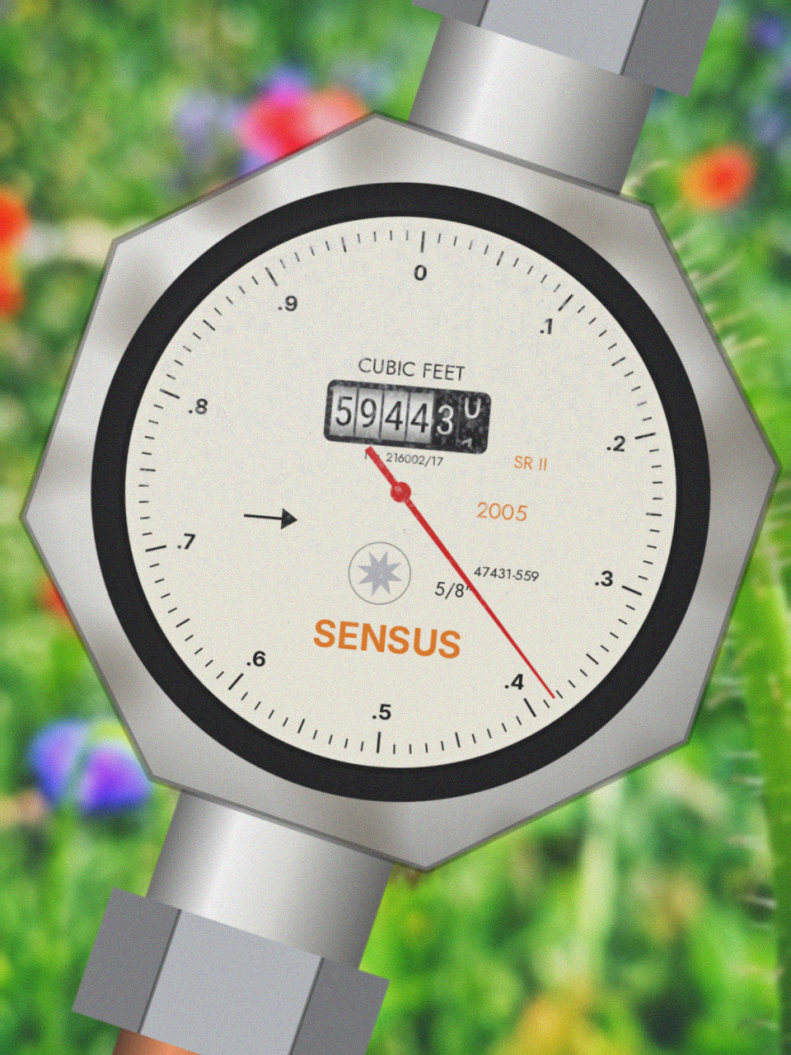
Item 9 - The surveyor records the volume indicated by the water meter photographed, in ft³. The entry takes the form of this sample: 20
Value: 594430.38
